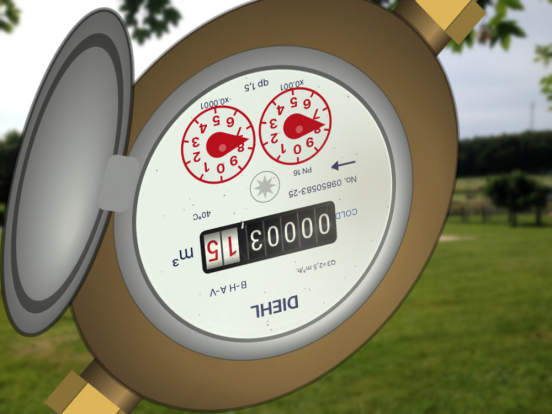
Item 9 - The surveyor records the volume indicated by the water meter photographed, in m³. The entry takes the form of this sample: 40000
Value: 3.1577
